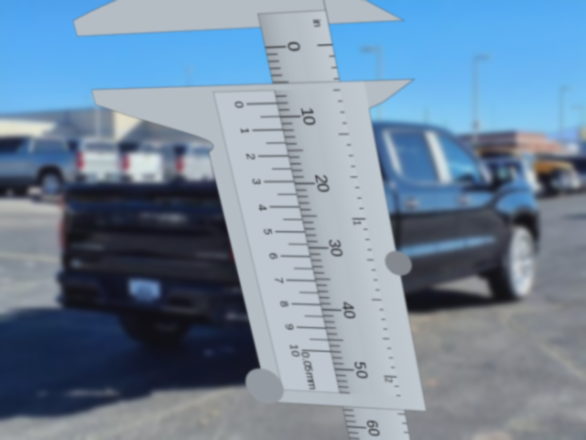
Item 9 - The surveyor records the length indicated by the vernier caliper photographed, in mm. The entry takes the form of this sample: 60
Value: 8.0
